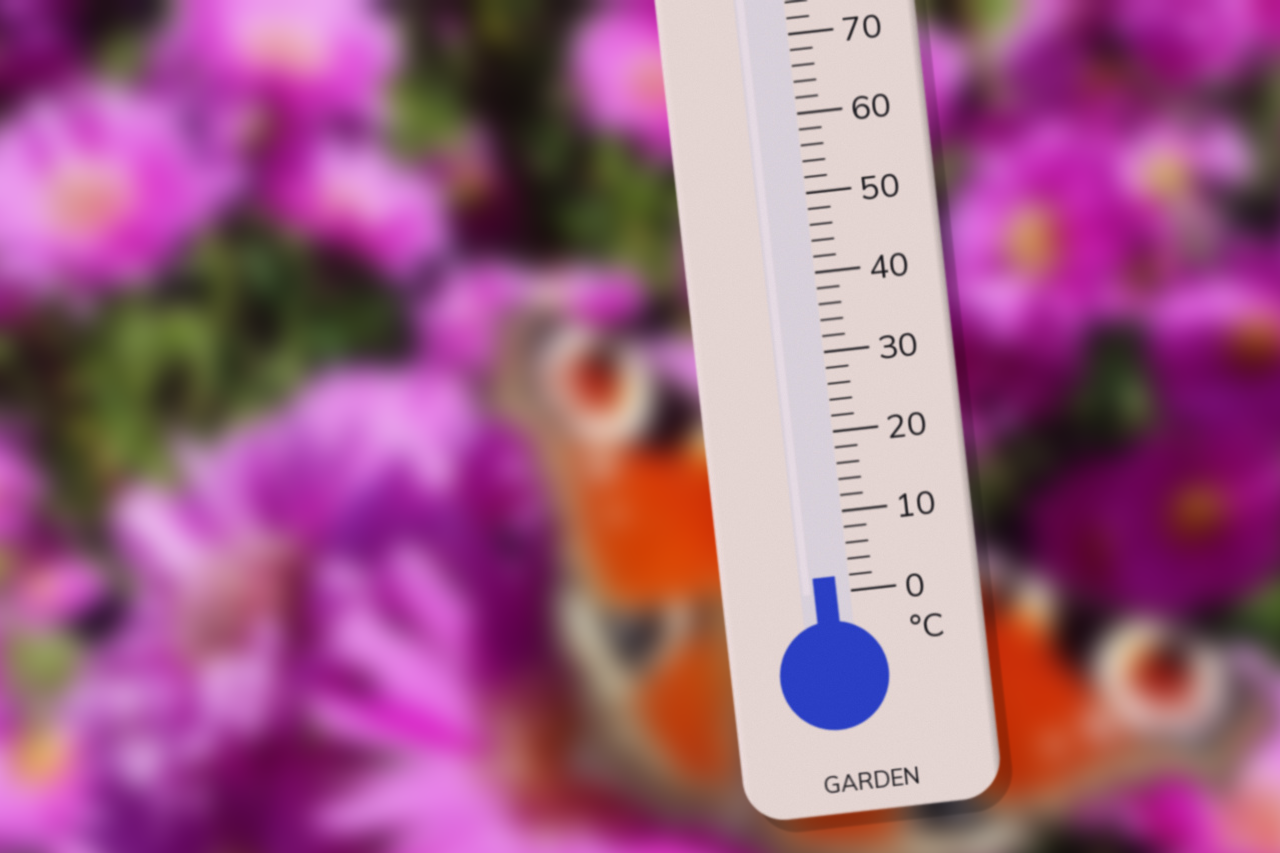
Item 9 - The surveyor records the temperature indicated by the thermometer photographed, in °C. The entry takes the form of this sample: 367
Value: 2
